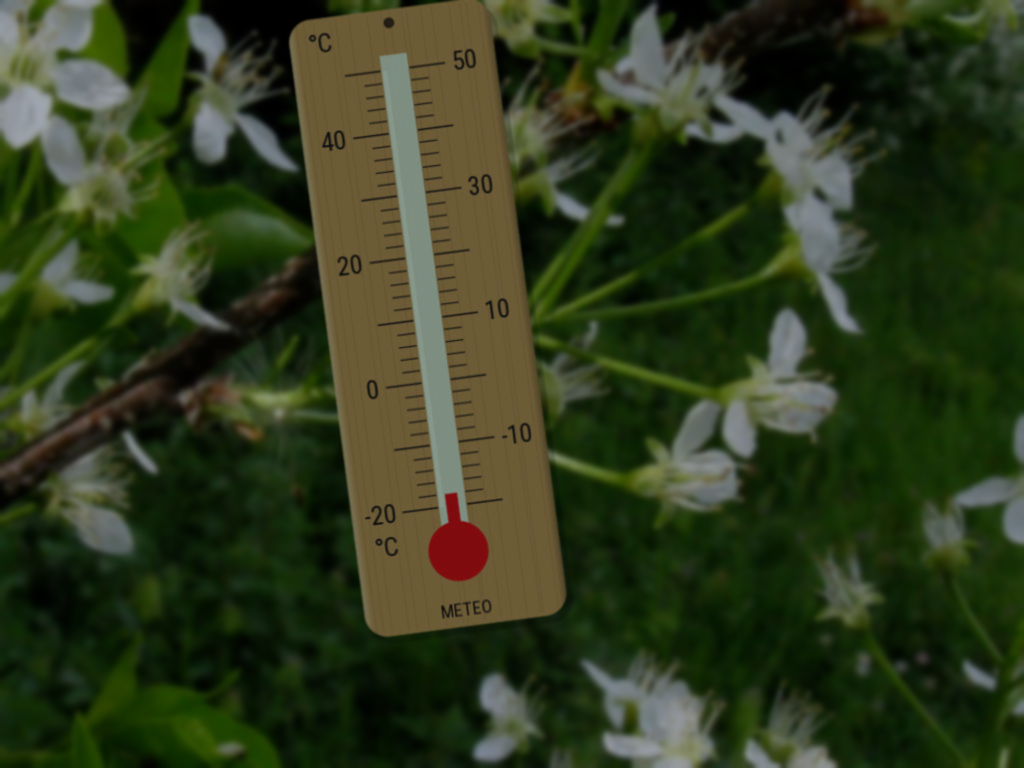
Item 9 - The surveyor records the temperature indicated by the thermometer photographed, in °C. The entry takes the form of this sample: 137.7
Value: -18
